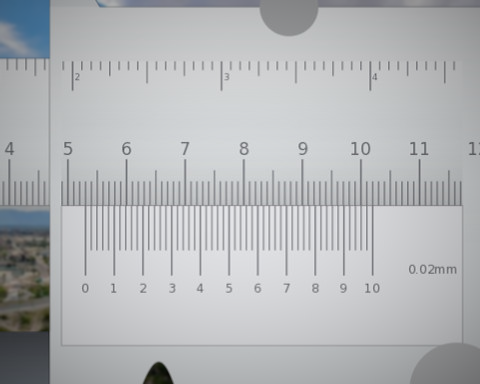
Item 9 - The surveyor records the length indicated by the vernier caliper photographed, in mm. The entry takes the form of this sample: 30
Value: 53.0
